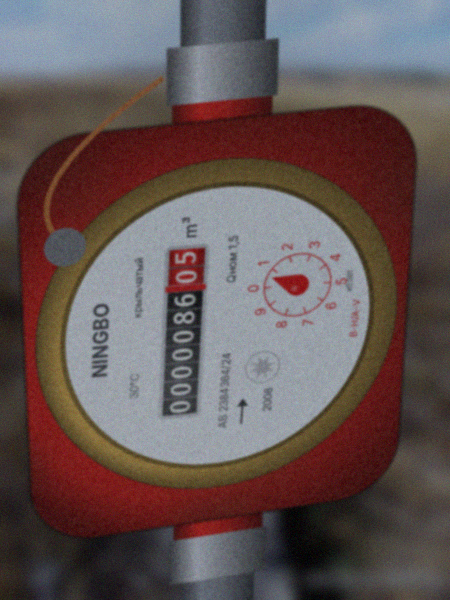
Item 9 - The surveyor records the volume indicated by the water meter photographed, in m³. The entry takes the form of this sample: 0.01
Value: 86.050
